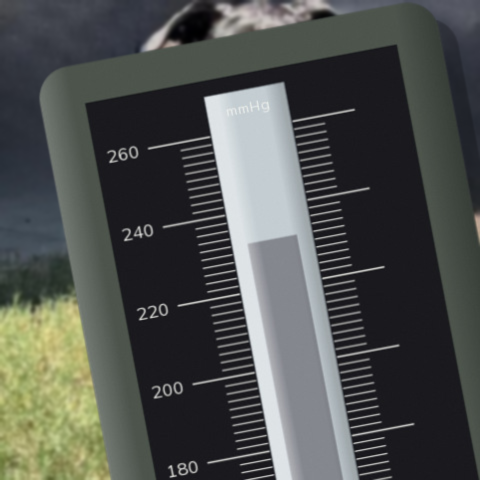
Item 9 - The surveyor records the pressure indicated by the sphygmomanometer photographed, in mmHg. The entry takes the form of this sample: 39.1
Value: 232
